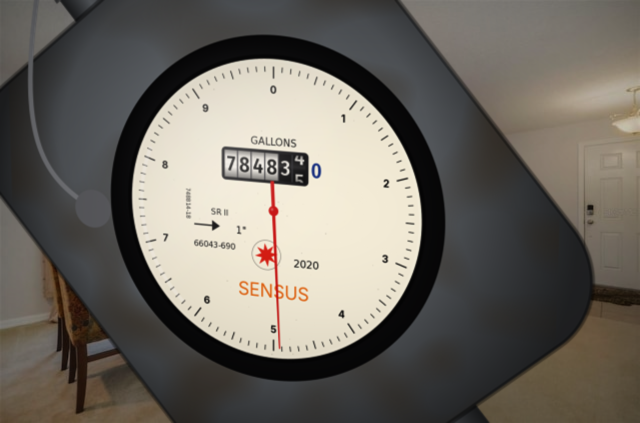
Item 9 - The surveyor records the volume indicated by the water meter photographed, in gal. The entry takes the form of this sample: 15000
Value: 7848344.9
